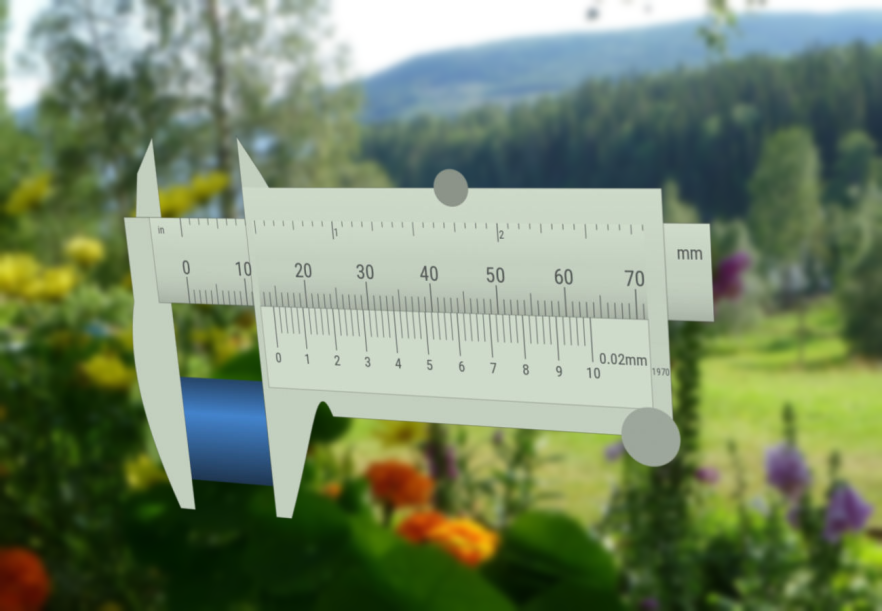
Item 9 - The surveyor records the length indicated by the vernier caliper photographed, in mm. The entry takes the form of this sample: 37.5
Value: 14.4
